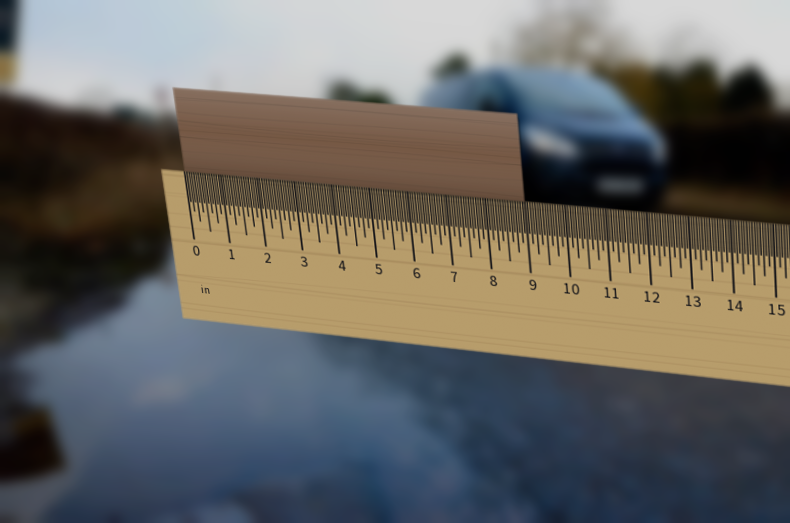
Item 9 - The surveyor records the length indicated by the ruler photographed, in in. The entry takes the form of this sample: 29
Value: 9
